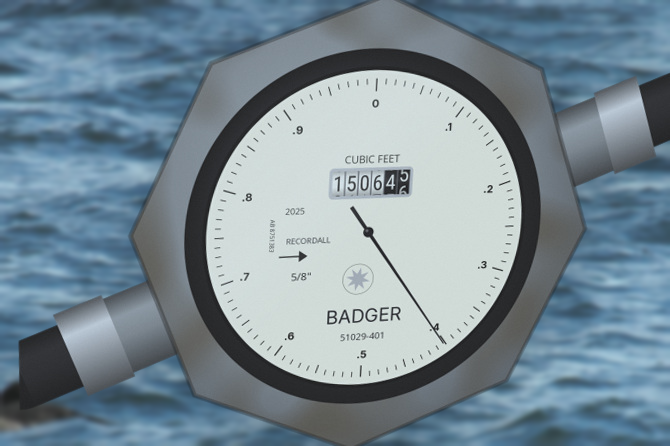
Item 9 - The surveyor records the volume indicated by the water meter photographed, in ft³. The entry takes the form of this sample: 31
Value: 150645.40
